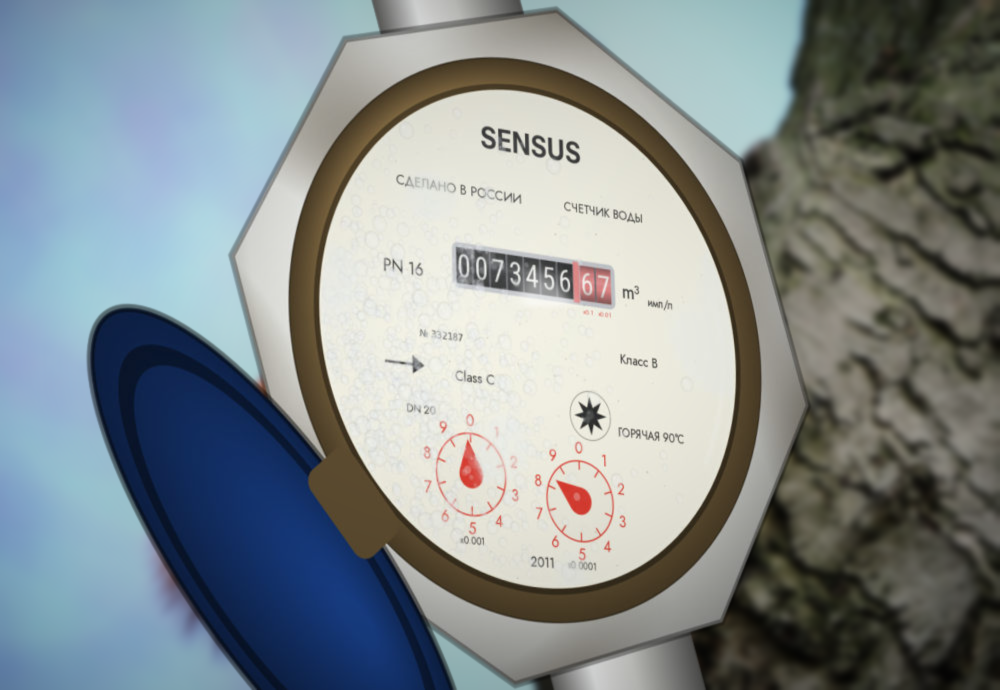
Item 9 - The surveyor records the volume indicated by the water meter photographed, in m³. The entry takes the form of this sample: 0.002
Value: 73456.6698
